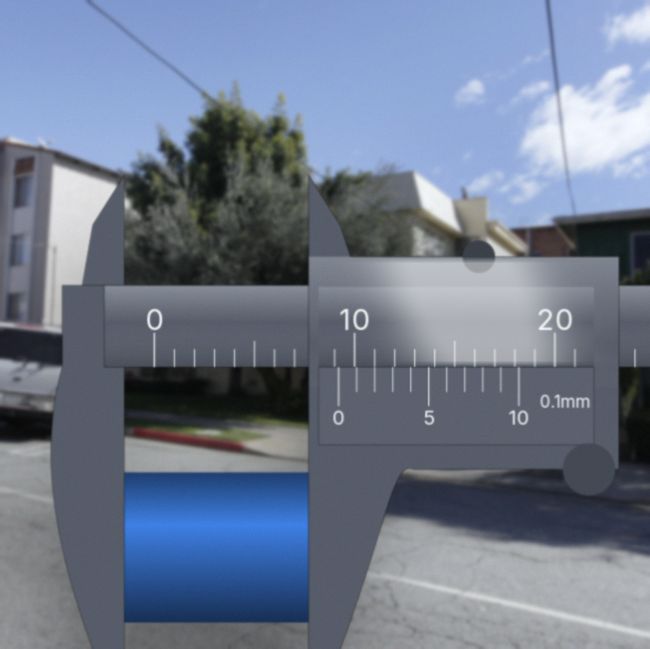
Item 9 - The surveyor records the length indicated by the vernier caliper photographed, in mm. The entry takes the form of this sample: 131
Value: 9.2
